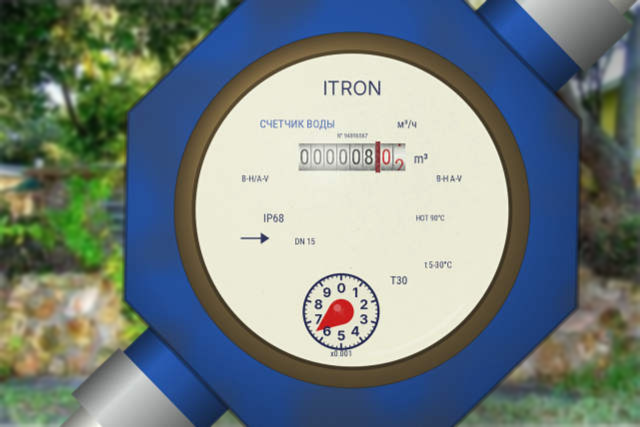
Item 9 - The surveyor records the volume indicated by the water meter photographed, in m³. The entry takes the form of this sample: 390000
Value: 8.016
